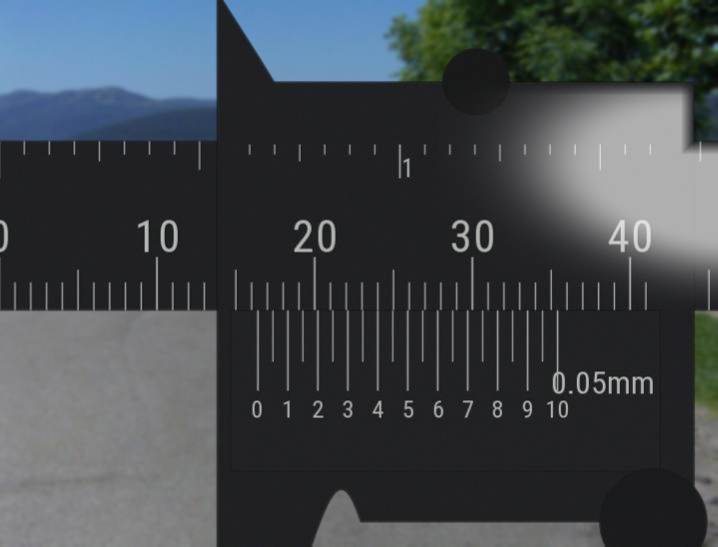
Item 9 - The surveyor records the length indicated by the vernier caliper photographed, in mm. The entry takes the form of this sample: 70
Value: 16.4
